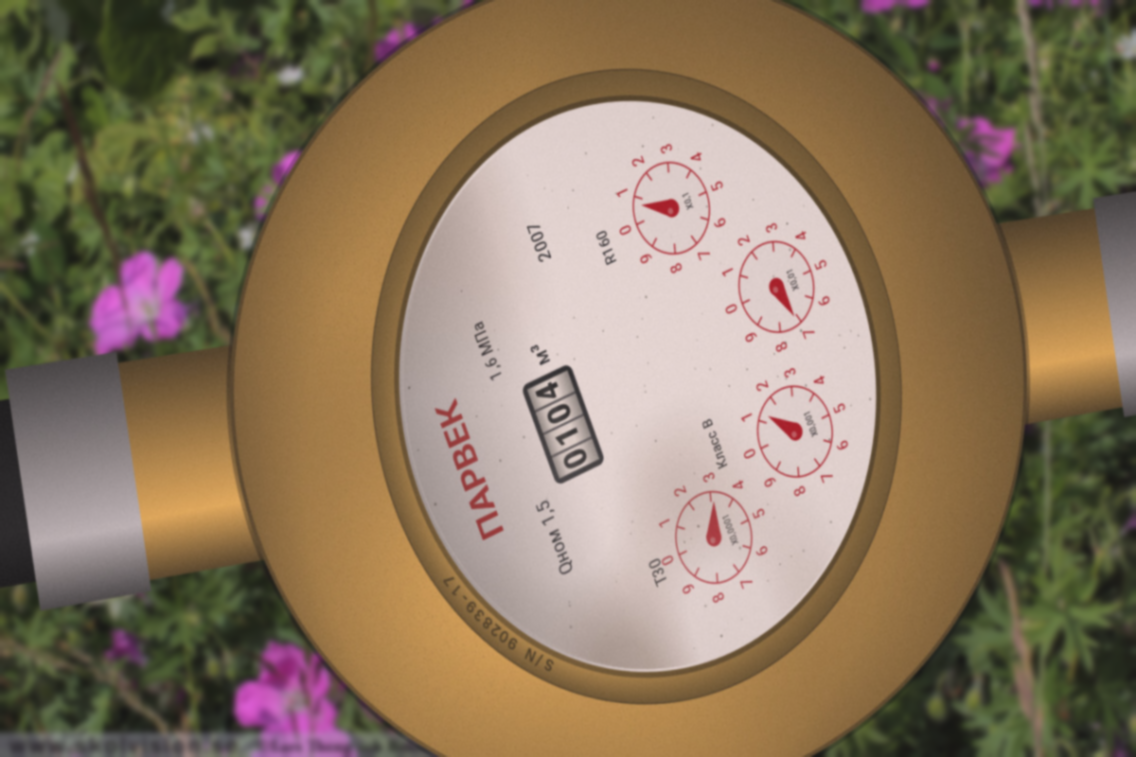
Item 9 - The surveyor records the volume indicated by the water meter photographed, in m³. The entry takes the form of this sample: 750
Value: 104.0713
